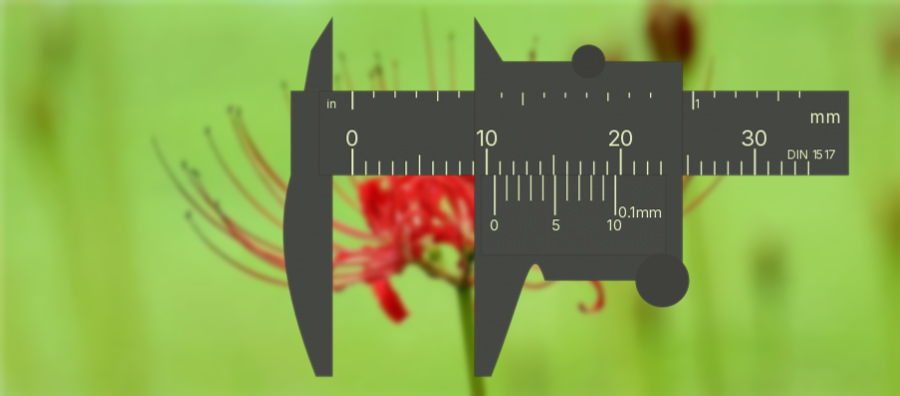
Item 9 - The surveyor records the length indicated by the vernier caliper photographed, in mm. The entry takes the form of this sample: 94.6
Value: 10.6
